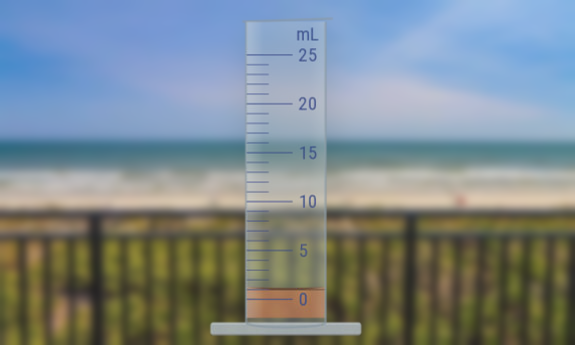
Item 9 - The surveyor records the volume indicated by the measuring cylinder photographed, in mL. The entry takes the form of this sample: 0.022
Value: 1
